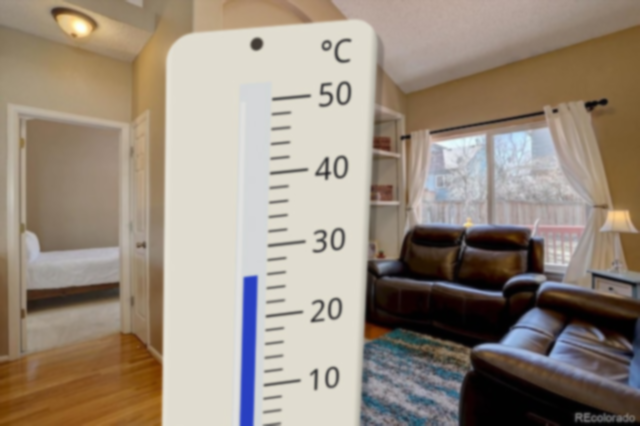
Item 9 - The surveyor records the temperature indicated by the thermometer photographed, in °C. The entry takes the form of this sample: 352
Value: 26
